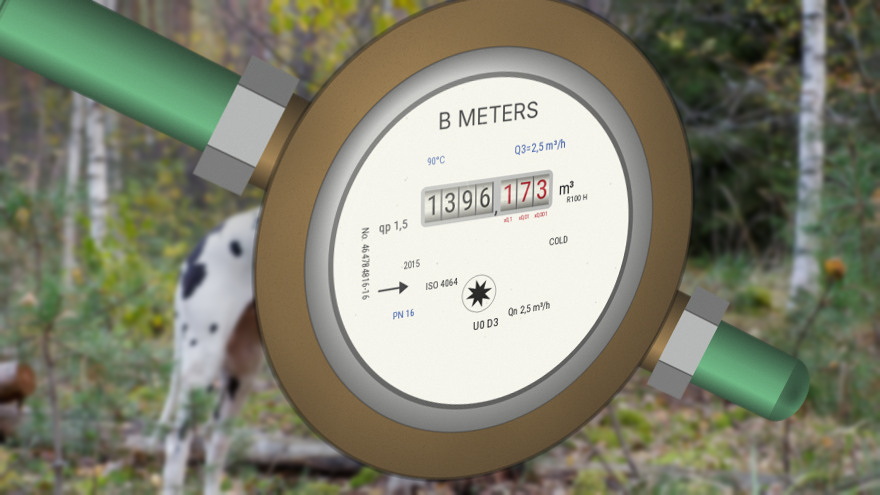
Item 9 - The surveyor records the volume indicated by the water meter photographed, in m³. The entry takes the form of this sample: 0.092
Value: 1396.173
